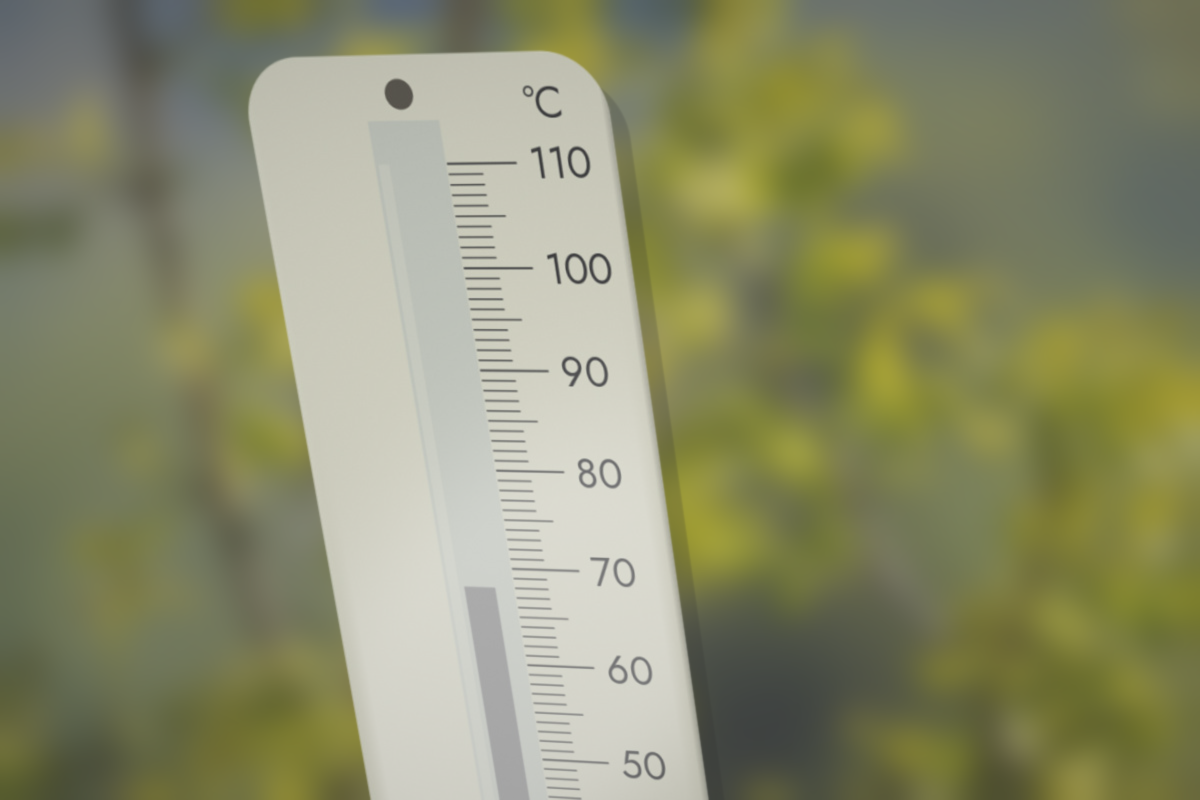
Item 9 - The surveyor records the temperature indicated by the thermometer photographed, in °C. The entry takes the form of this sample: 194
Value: 68
